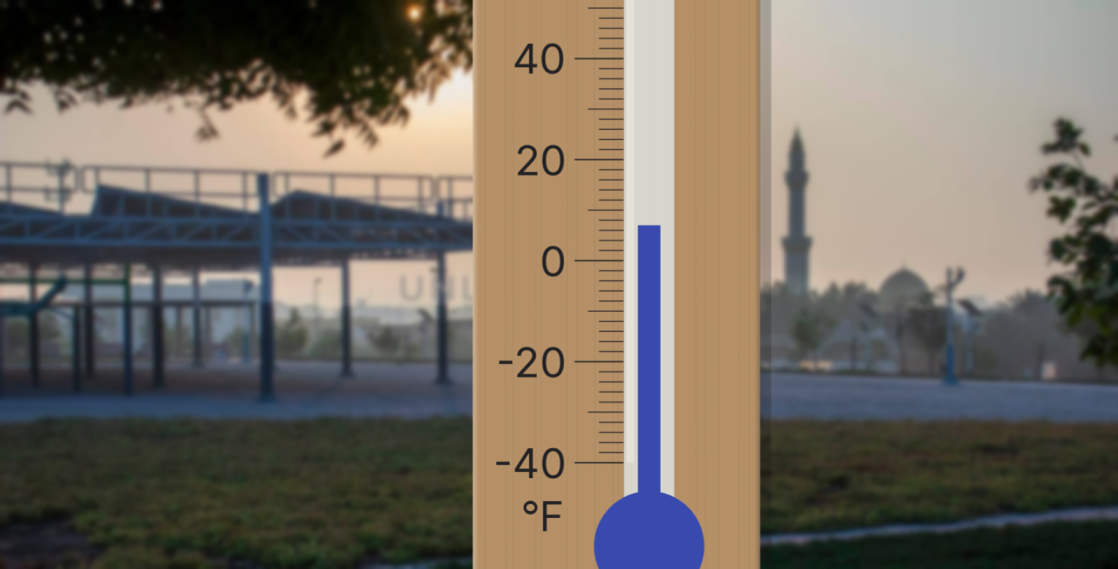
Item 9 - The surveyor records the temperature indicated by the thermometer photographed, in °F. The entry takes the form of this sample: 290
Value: 7
